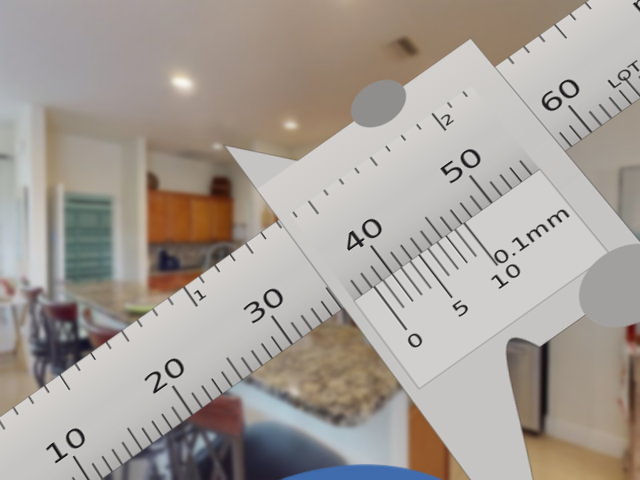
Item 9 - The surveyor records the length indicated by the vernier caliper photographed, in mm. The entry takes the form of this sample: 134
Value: 38.2
